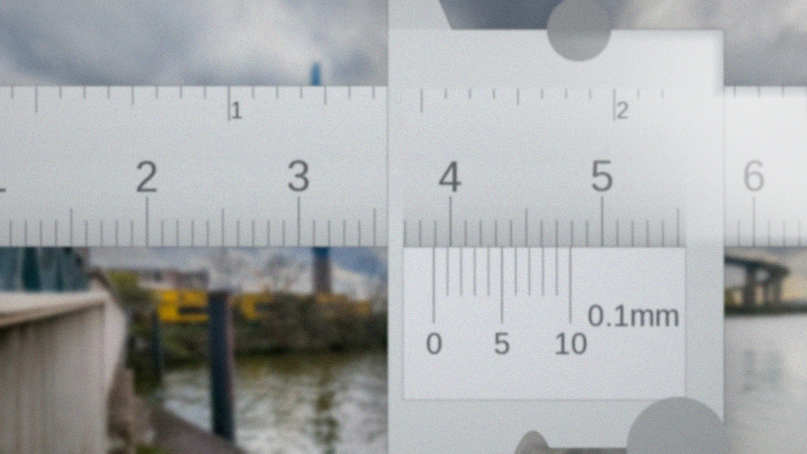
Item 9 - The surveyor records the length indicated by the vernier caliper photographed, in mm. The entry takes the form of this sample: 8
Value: 38.9
